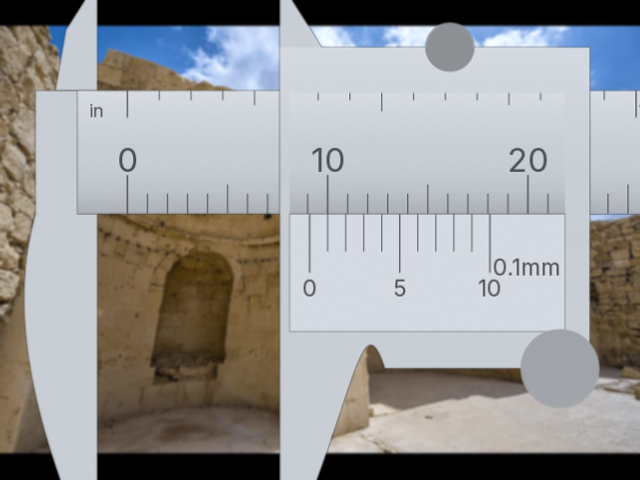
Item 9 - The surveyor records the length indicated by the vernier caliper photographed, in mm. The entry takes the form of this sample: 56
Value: 9.1
